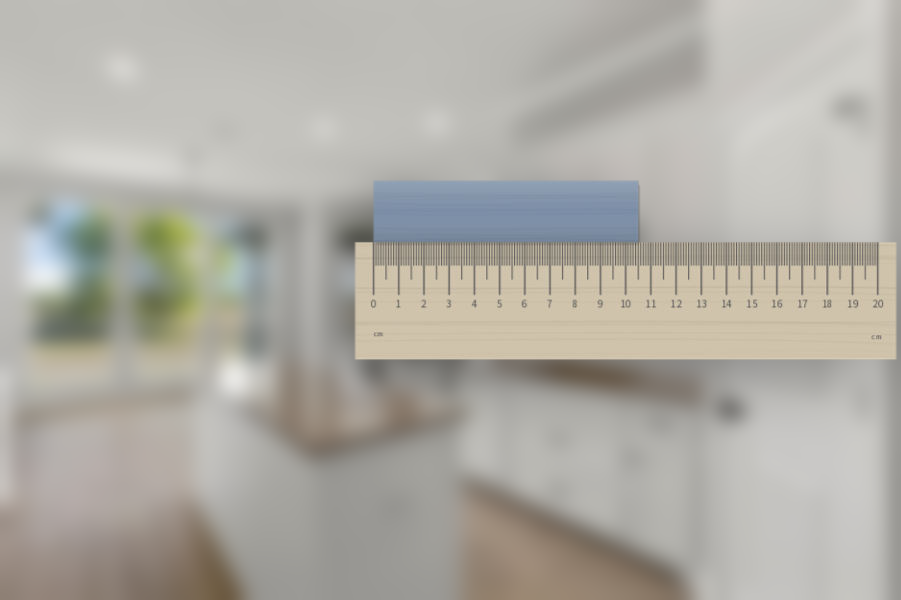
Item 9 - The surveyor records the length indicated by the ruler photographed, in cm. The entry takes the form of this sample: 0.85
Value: 10.5
